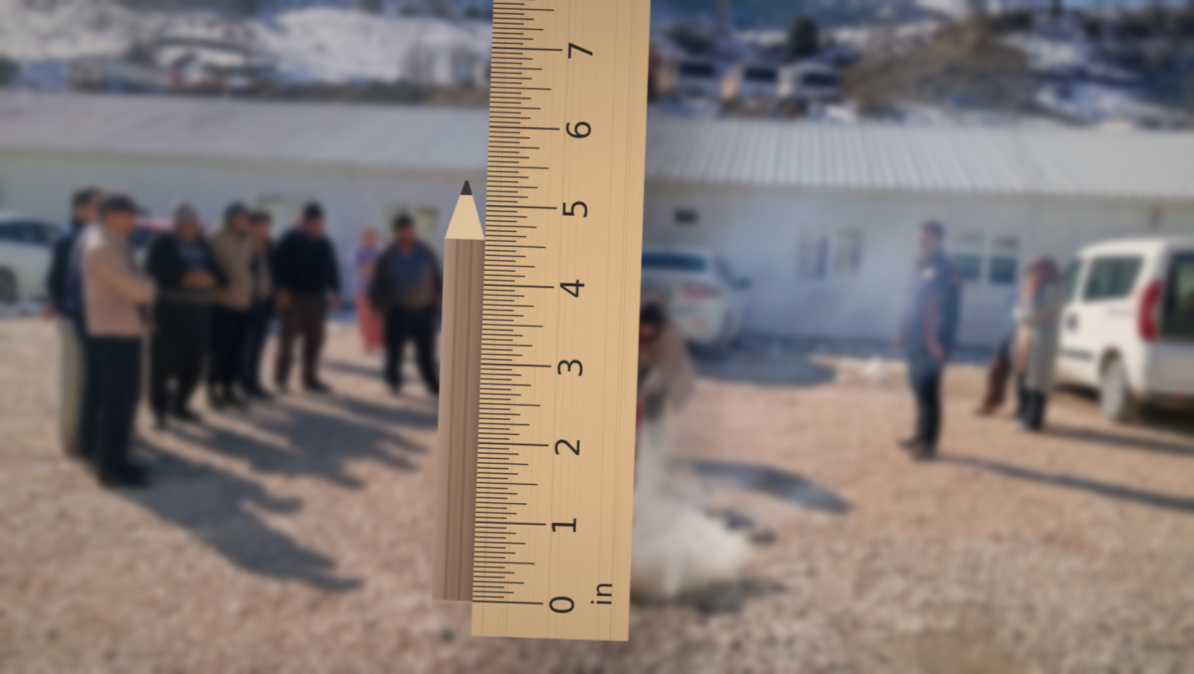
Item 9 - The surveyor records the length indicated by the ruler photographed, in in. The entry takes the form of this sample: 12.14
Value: 5.3125
